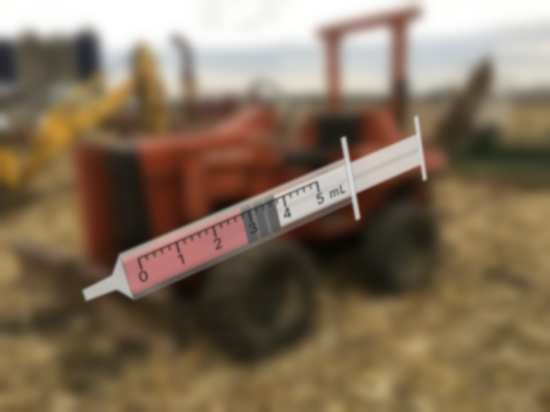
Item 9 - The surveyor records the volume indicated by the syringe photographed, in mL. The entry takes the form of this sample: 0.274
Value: 2.8
